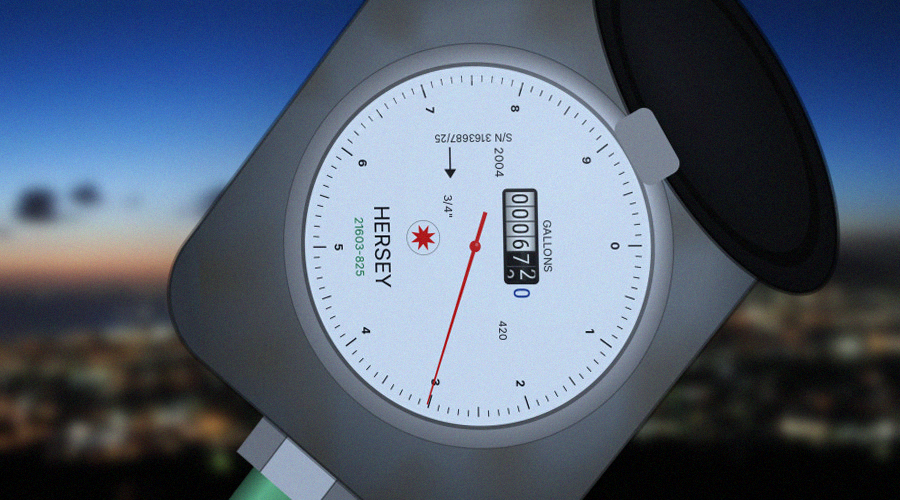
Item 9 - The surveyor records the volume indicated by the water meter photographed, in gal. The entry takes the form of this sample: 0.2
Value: 6723.0
